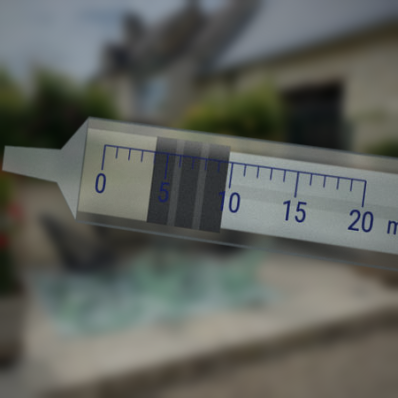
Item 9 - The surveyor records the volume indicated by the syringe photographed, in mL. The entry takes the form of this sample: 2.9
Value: 4
